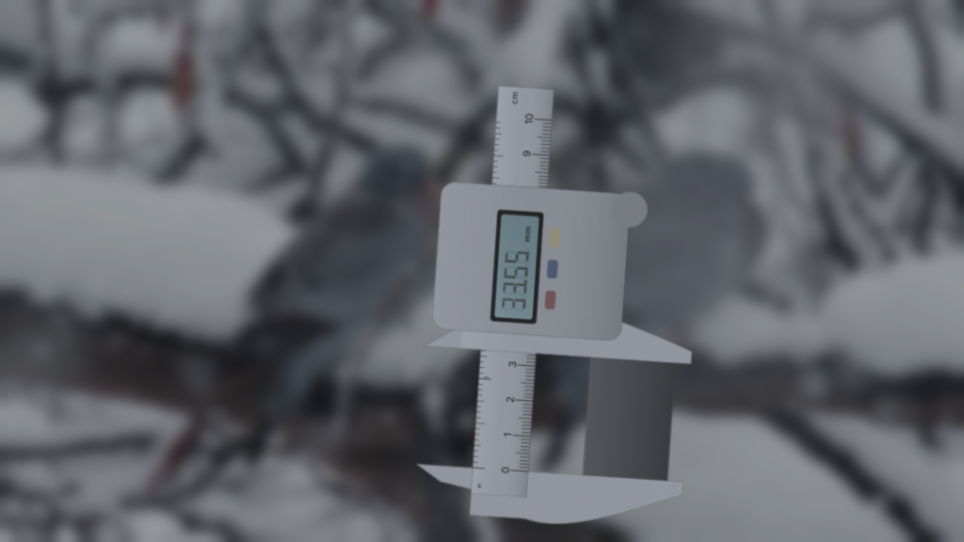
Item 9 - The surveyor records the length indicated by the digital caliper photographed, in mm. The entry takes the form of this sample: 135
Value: 33.55
